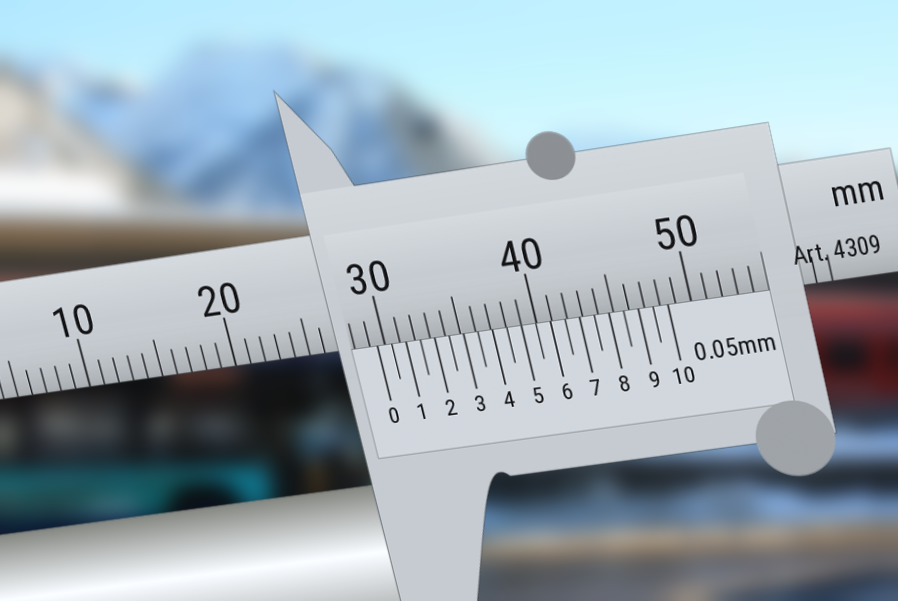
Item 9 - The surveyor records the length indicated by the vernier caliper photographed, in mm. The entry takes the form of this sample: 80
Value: 29.5
